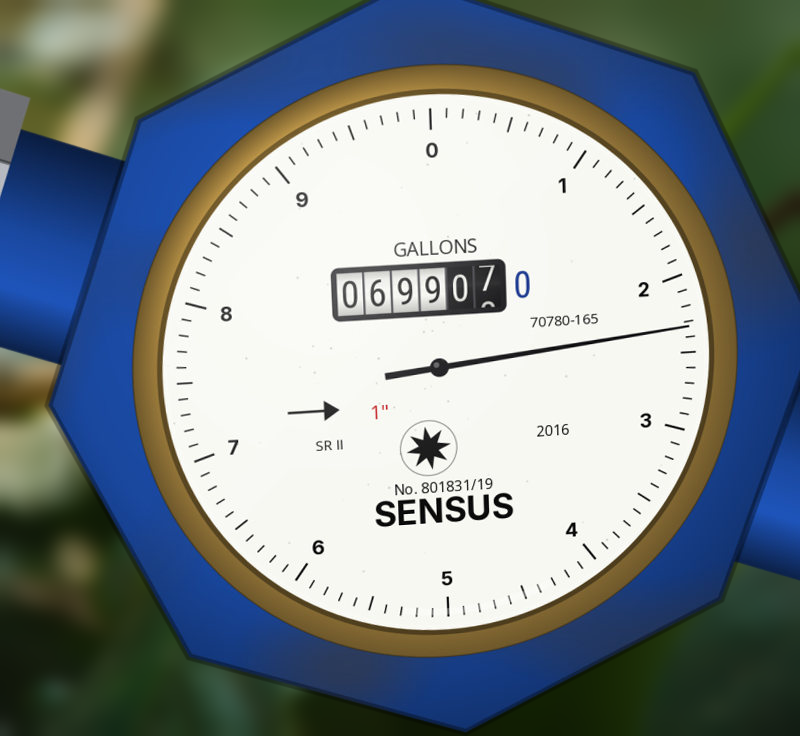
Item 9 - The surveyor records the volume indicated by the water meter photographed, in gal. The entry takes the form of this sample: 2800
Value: 699072.3
